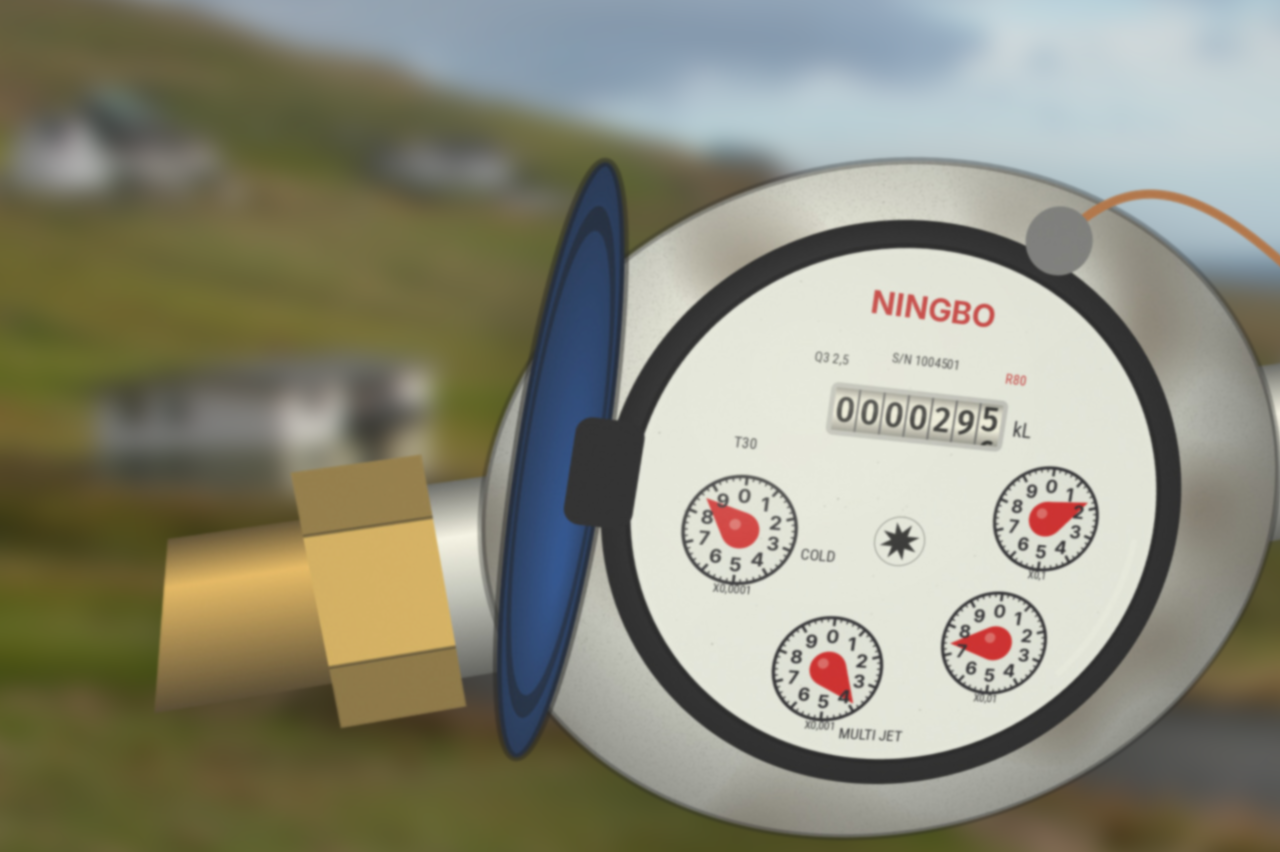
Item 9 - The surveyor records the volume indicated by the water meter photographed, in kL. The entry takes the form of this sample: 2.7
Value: 295.1738
